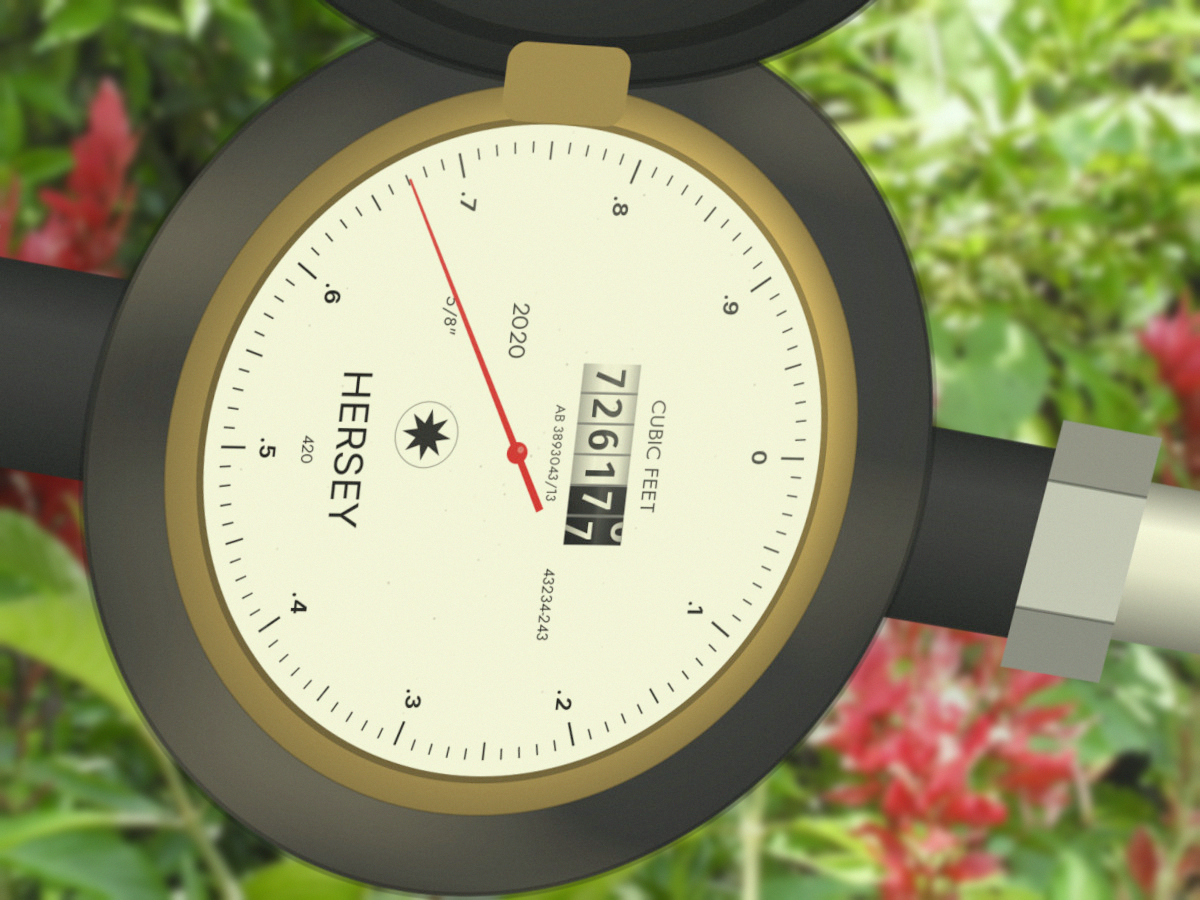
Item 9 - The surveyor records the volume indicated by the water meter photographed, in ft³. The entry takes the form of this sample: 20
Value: 726176.67
